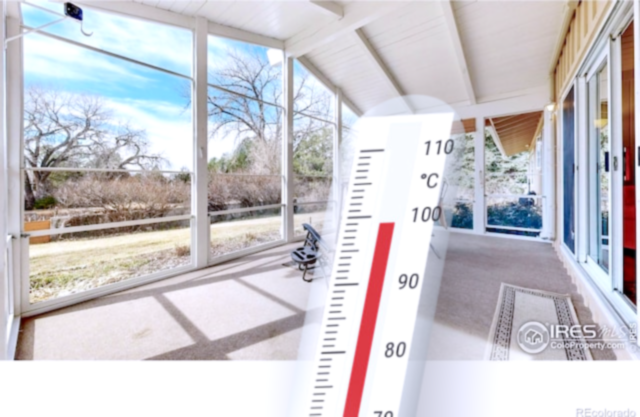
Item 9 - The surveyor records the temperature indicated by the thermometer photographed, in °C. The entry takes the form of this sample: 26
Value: 99
